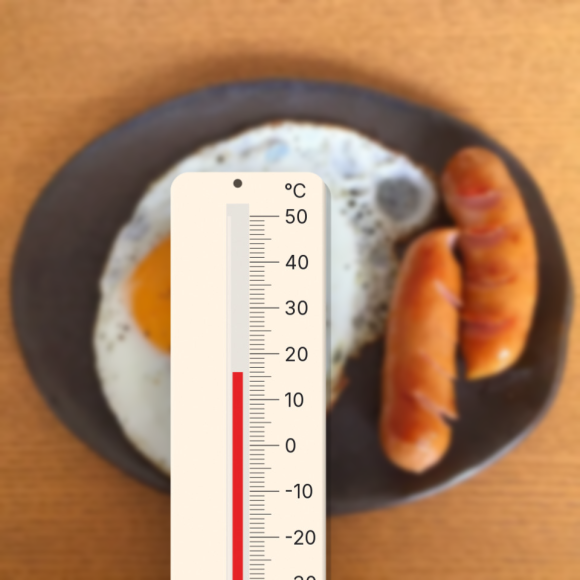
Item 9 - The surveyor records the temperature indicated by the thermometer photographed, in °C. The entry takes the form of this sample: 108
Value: 16
